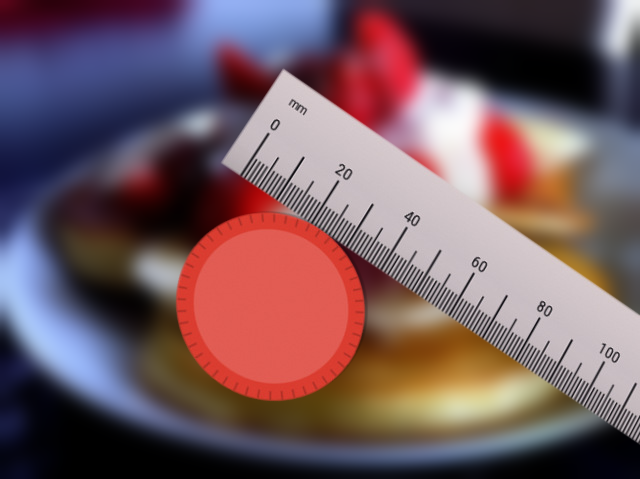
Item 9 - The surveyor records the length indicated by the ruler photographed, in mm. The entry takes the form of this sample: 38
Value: 45
